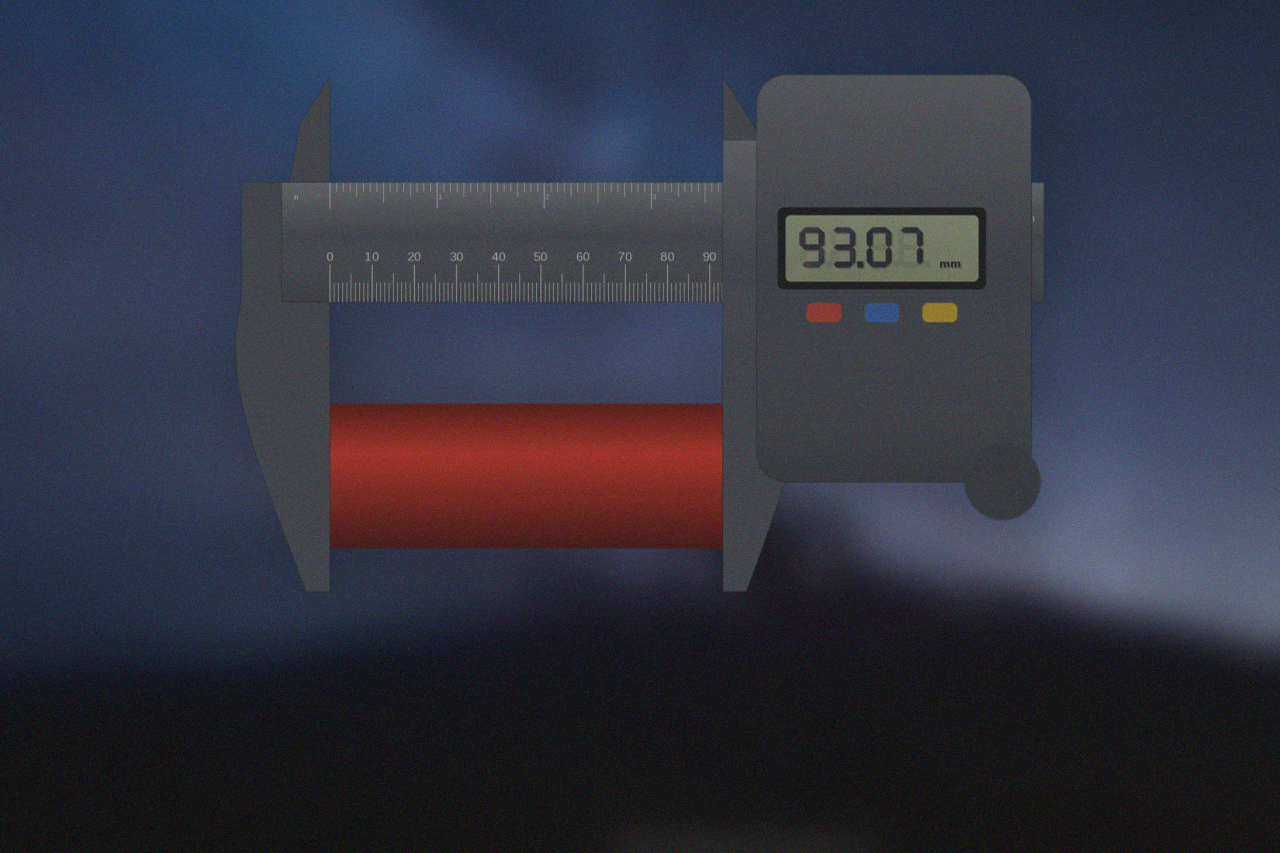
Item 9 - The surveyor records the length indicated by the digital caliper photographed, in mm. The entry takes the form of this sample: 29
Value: 93.07
